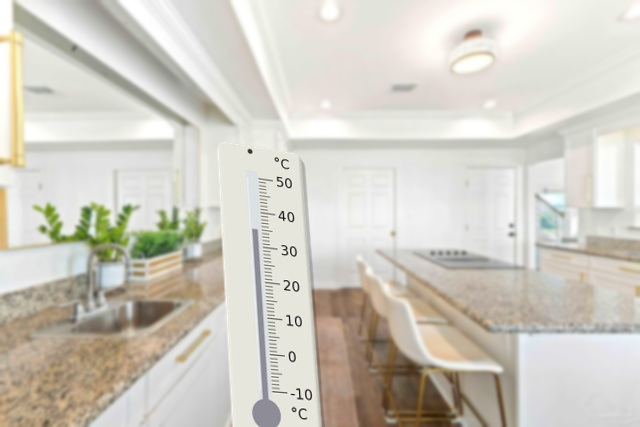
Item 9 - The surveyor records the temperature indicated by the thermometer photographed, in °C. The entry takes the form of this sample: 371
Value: 35
